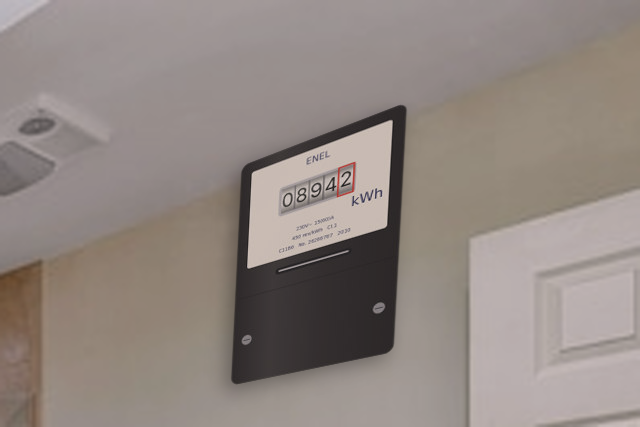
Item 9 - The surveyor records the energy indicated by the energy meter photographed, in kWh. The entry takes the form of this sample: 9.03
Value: 894.2
